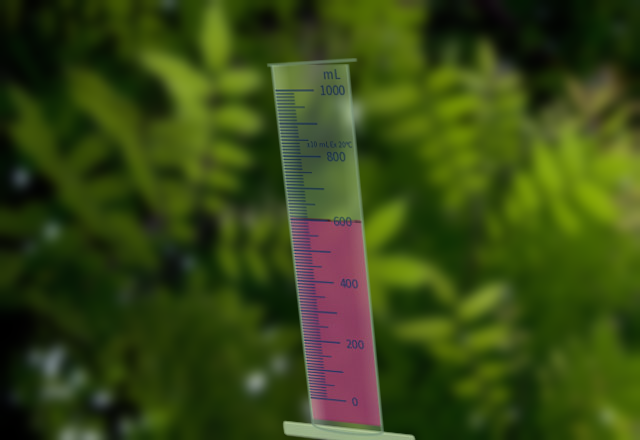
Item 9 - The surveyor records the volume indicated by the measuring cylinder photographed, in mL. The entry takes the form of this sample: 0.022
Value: 600
